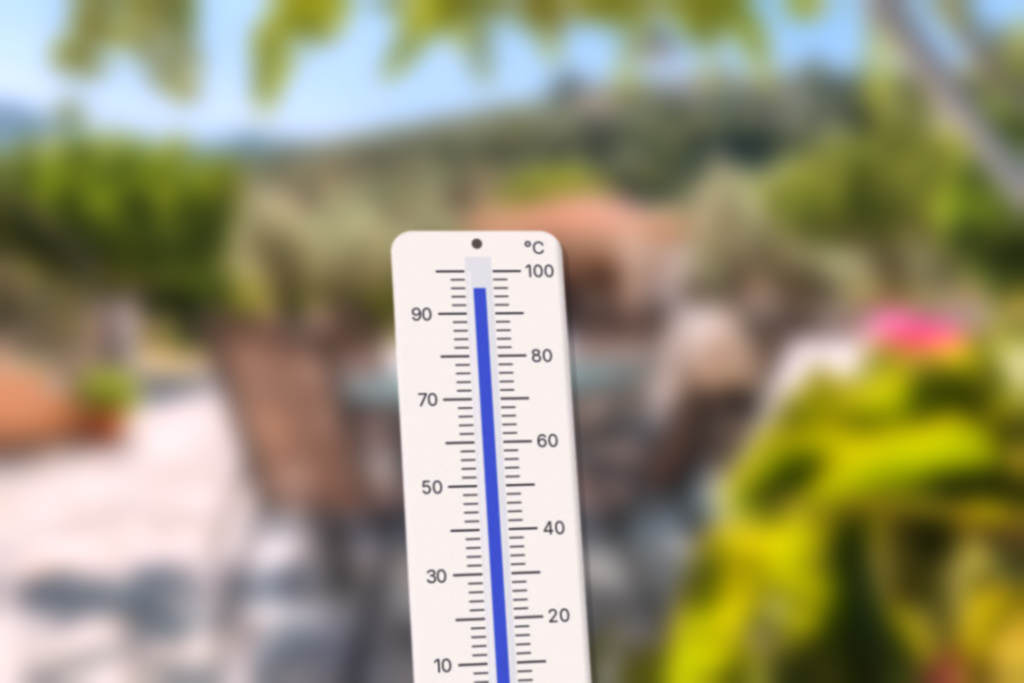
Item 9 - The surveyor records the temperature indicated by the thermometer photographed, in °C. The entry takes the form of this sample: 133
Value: 96
